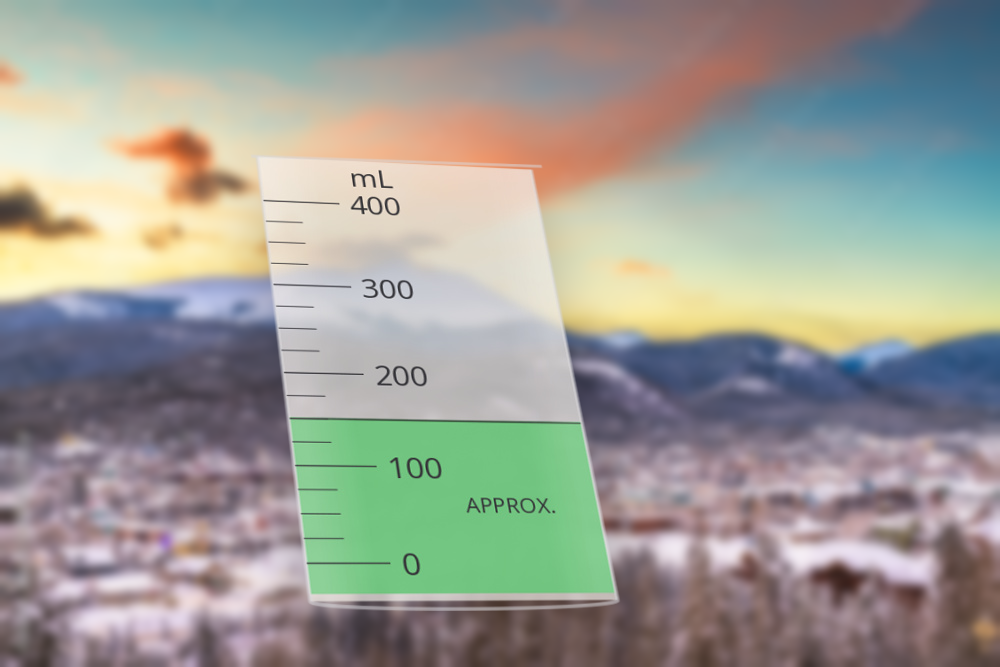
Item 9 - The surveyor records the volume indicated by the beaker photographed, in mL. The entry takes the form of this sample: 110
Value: 150
